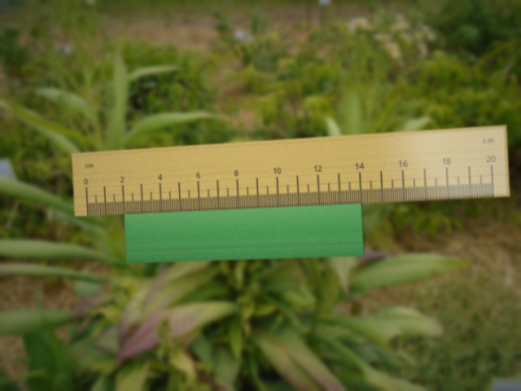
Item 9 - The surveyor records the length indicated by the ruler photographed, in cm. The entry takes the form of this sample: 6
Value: 12
